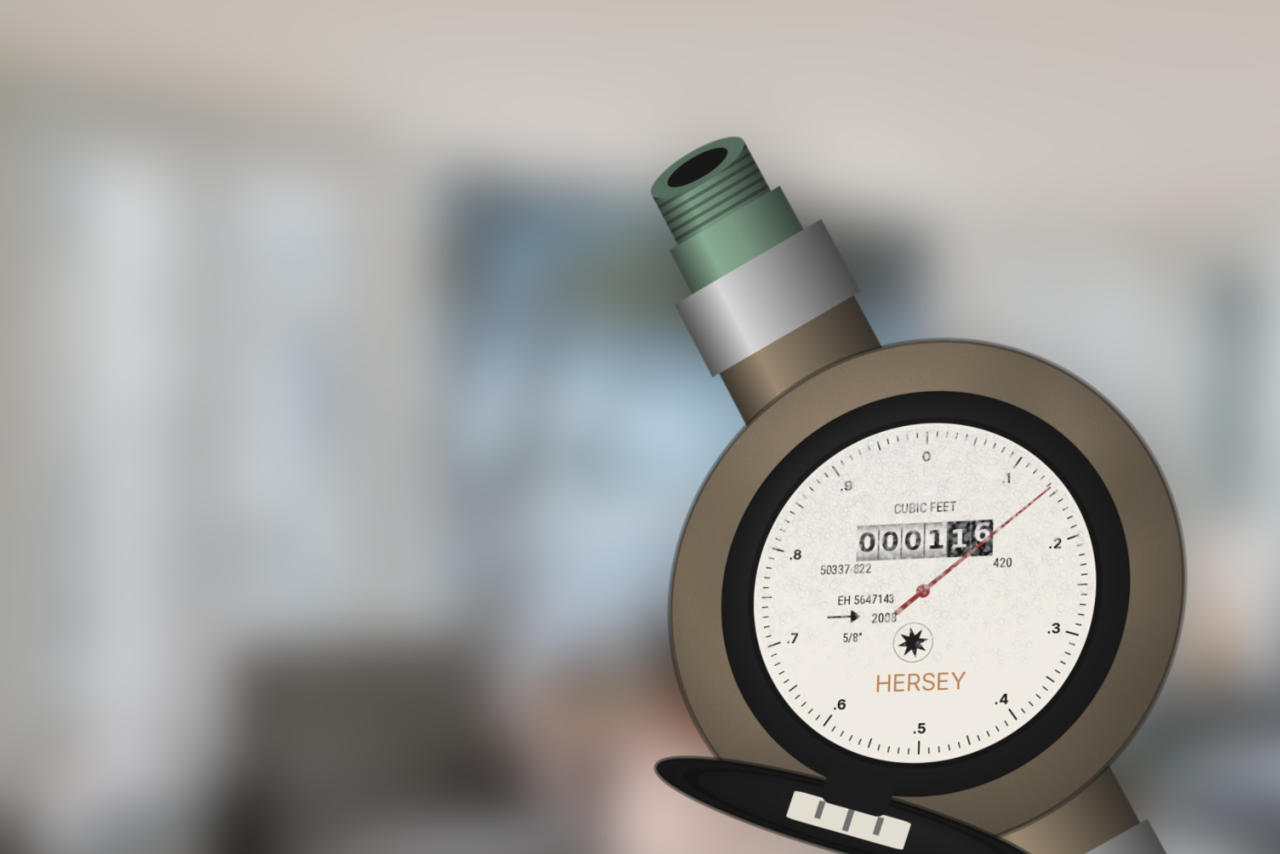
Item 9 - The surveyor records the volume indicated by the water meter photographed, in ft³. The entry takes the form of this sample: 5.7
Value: 116.14
